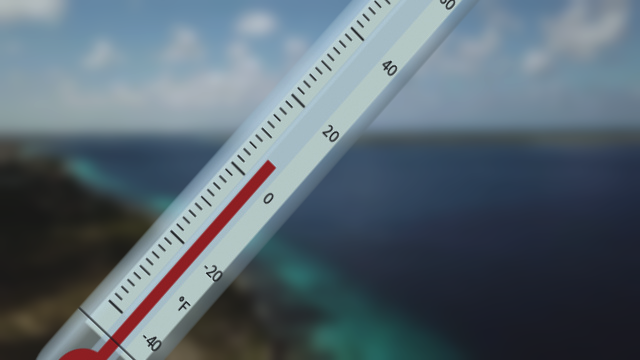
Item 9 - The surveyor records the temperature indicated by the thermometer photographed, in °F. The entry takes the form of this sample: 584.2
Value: 6
